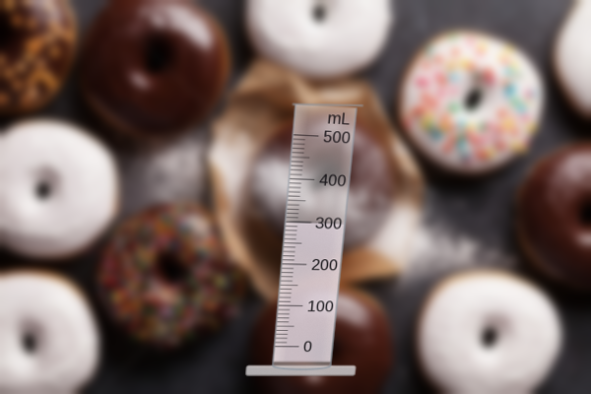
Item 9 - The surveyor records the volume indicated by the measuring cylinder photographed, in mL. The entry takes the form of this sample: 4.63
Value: 300
